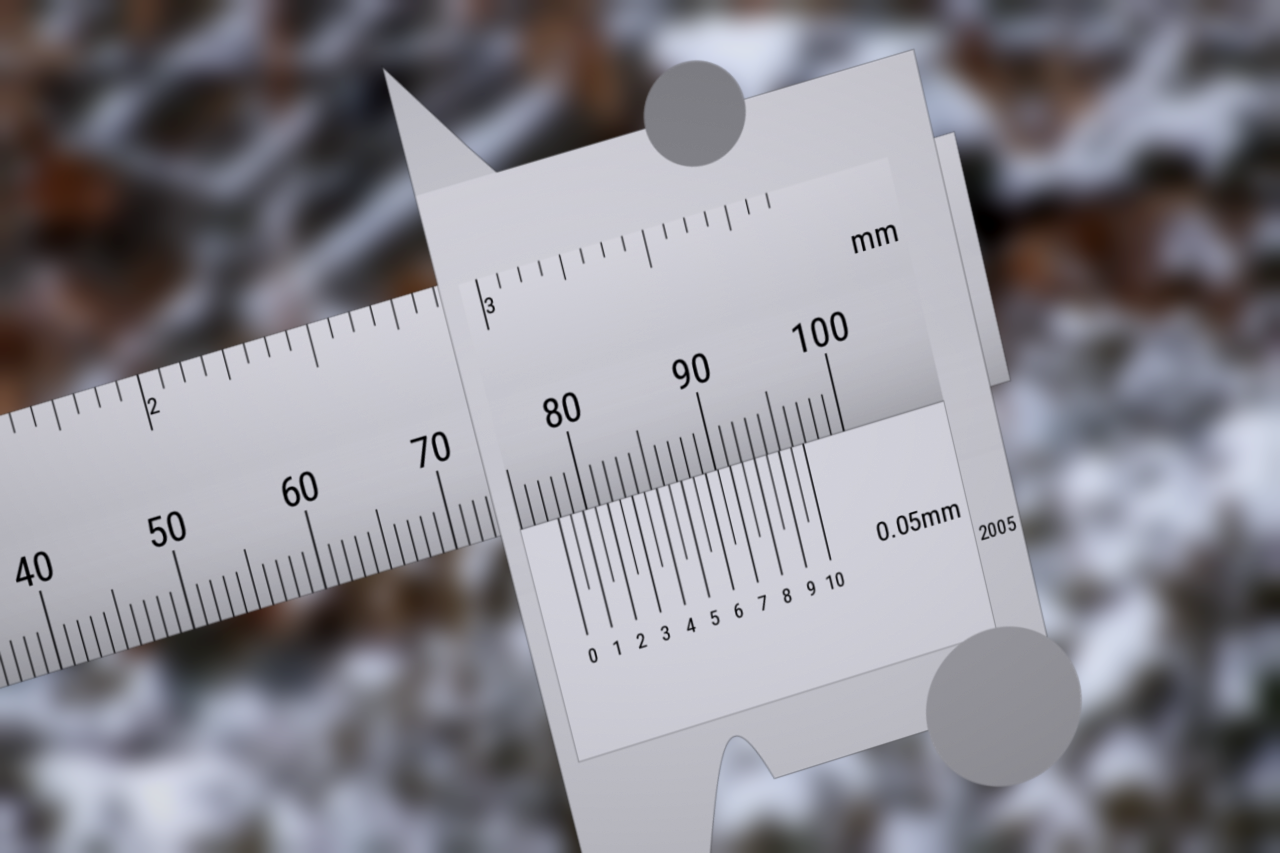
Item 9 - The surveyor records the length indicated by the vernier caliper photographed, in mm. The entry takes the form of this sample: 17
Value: 77.8
